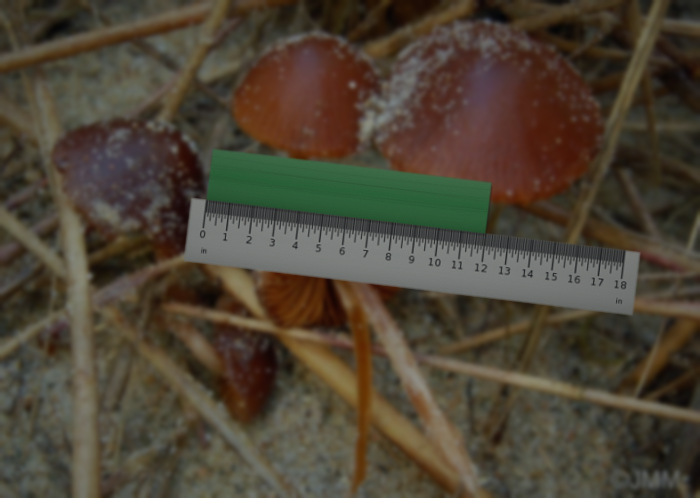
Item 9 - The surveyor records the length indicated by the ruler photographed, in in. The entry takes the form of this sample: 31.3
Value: 12
